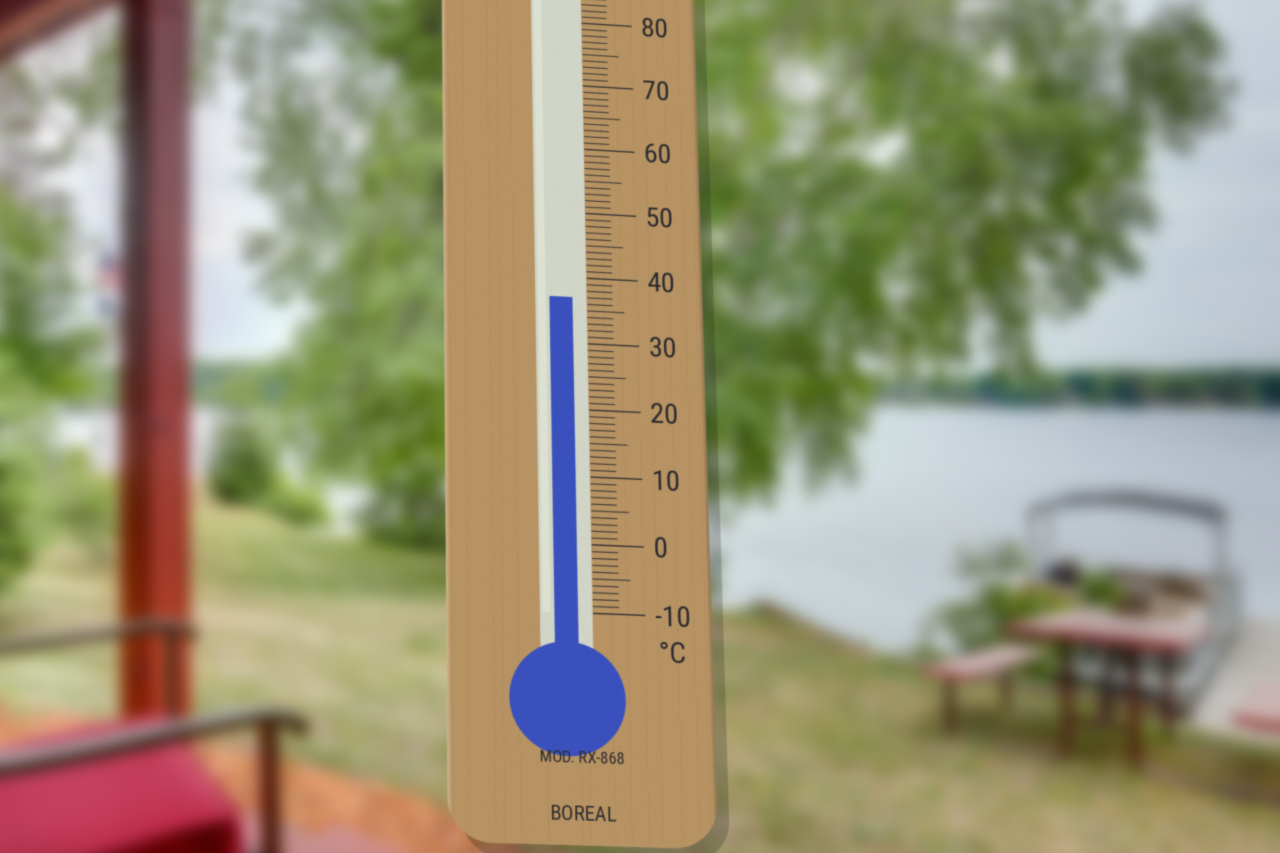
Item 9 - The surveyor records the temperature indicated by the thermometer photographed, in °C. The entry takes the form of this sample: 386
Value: 37
